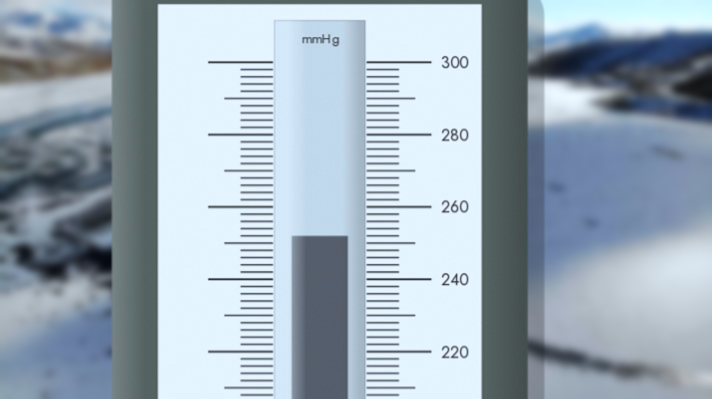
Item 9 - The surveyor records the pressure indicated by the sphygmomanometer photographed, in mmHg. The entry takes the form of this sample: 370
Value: 252
